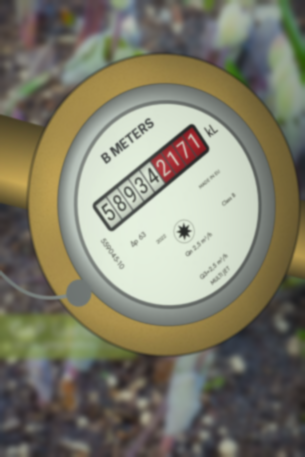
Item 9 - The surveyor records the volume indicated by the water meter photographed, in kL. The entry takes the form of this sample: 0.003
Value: 58934.2171
